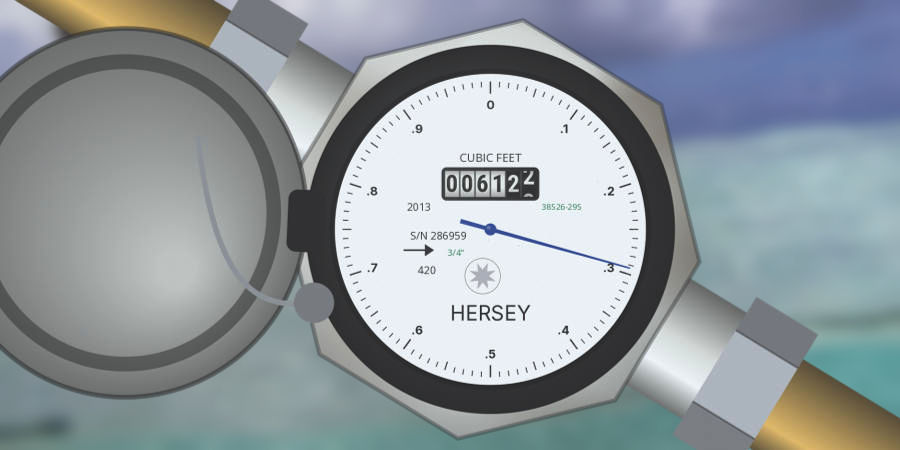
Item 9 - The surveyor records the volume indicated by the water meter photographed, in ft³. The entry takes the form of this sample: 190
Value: 6122.29
